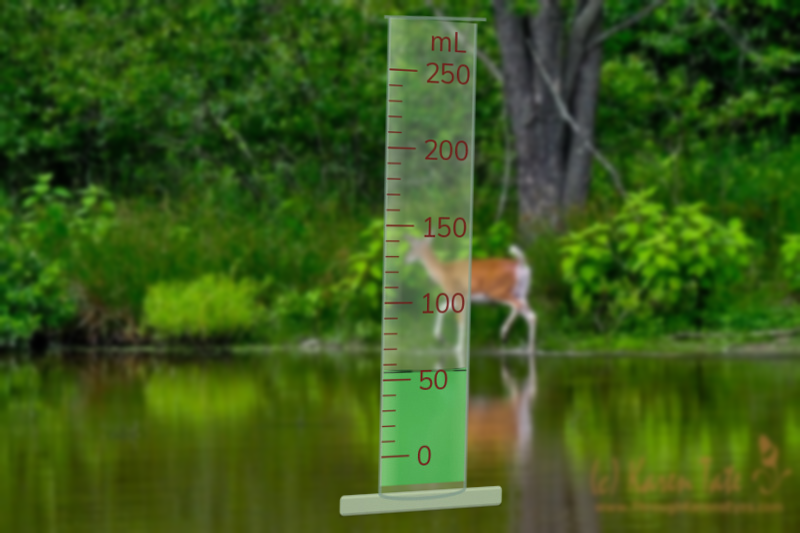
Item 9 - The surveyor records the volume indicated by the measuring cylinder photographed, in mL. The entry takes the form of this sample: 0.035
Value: 55
